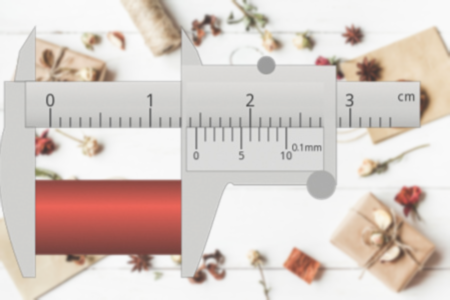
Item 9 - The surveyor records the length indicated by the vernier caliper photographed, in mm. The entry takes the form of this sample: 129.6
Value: 14.6
